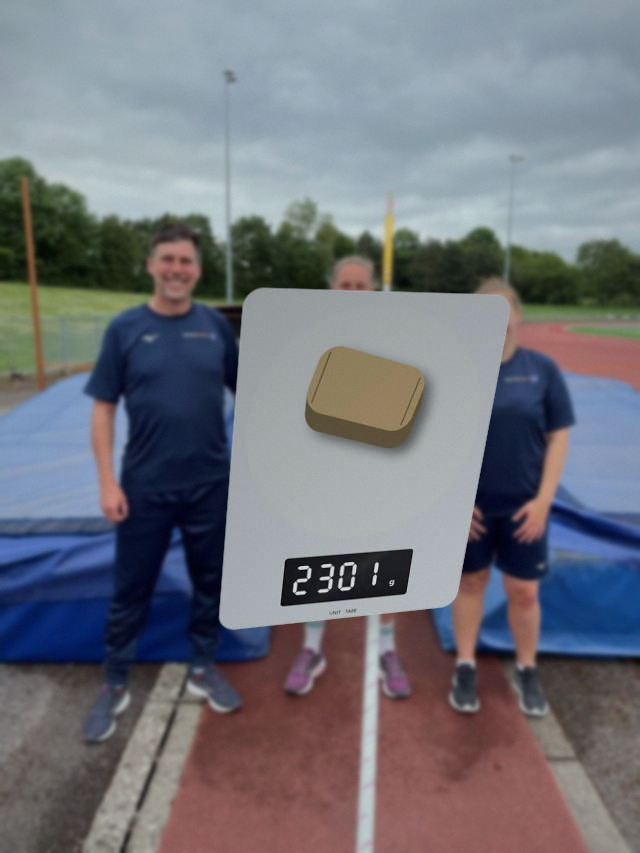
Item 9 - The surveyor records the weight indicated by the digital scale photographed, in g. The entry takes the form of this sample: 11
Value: 2301
